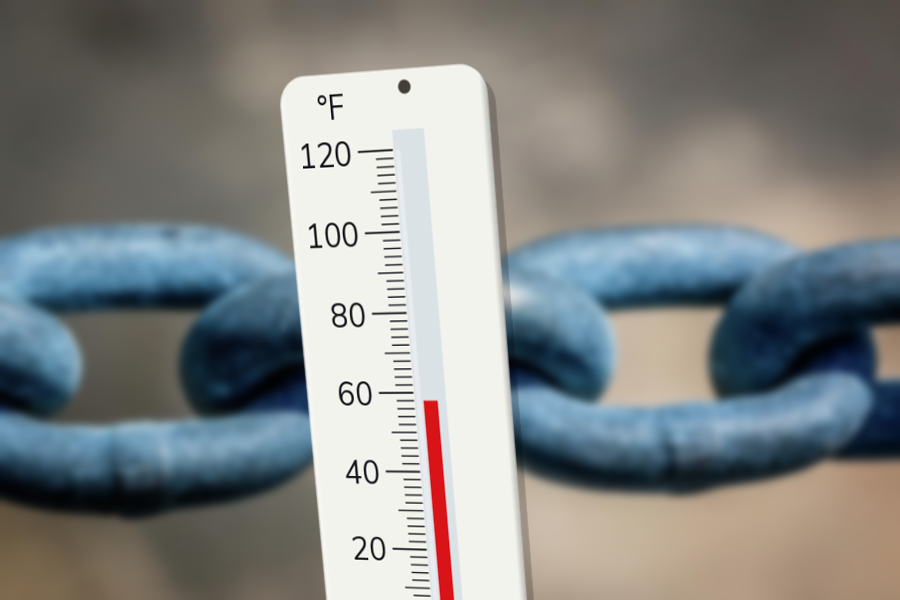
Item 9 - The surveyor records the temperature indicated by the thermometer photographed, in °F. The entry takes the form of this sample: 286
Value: 58
